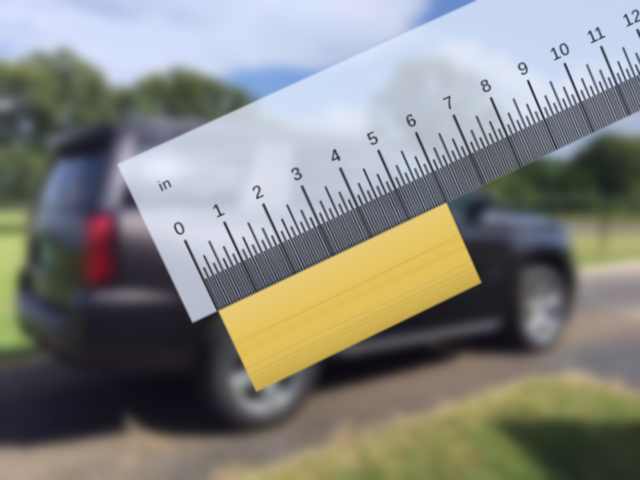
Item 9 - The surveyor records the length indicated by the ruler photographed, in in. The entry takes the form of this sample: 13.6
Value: 6
